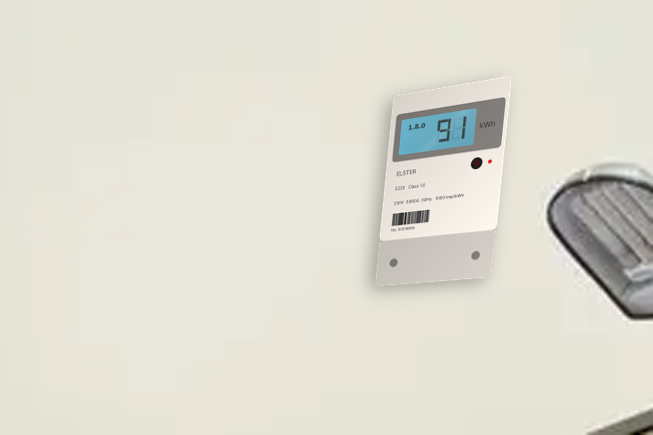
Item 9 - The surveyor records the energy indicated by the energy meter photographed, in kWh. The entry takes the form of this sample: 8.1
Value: 91
